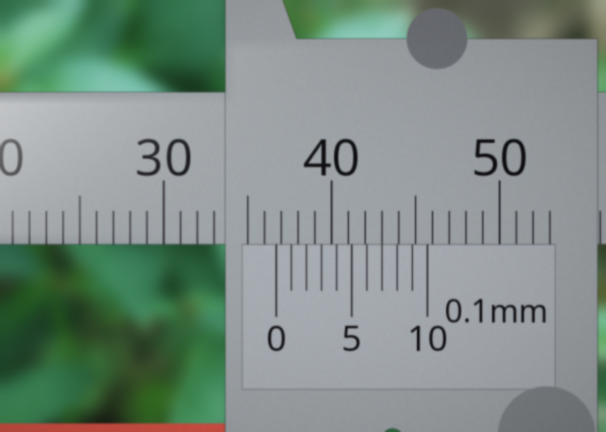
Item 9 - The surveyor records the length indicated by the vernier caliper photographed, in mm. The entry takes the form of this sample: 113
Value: 36.7
